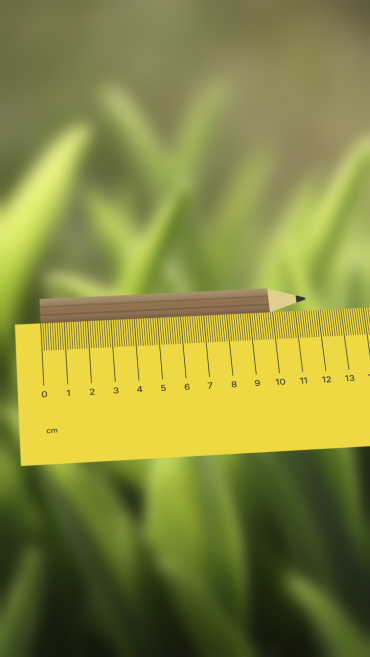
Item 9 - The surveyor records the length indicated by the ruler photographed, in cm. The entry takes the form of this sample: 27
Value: 11.5
